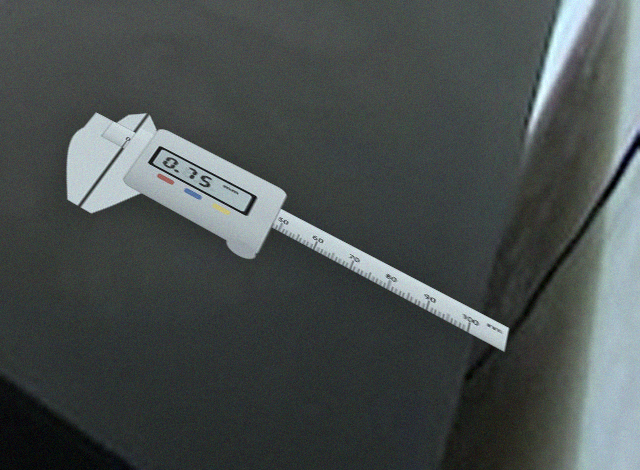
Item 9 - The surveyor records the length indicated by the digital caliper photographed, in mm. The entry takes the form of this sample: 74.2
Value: 0.75
